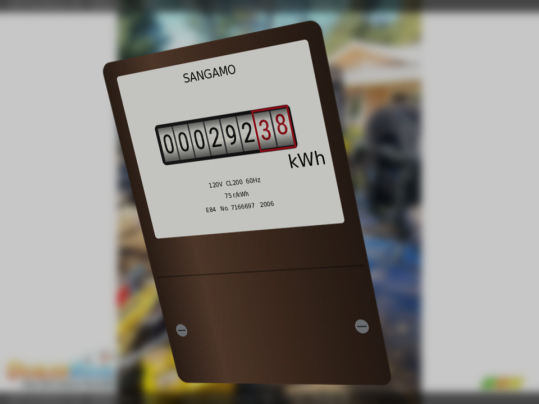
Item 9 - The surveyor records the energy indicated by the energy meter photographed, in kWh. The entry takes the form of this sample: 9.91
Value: 292.38
